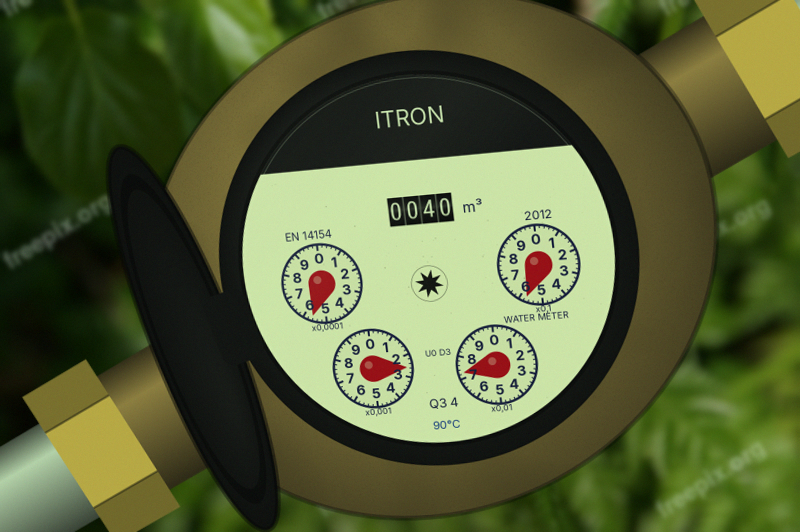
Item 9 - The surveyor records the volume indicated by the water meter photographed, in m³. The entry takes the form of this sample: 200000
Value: 40.5725
